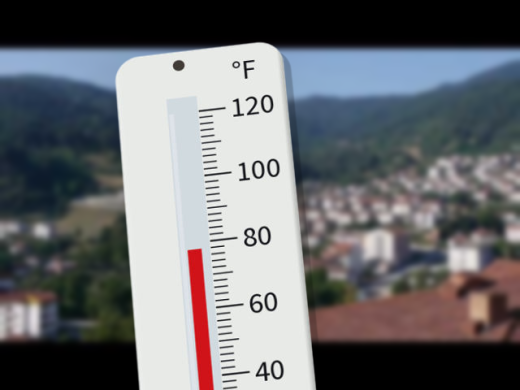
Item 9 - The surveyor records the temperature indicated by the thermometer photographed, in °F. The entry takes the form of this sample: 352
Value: 78
